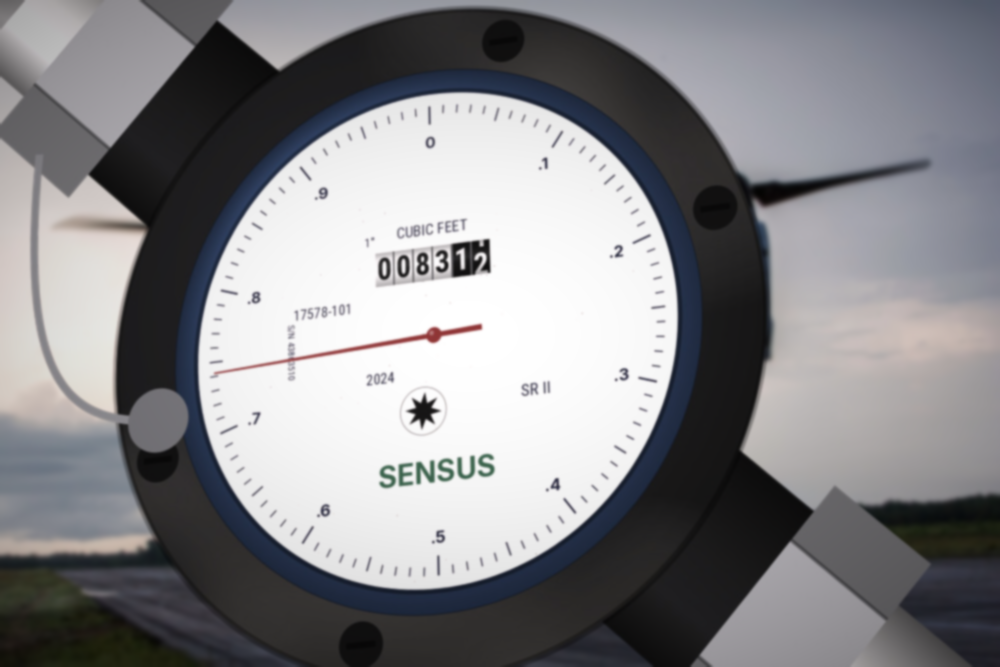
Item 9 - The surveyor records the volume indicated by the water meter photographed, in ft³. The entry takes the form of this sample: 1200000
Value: 8311.74
